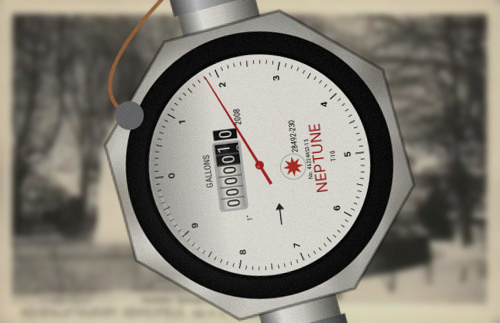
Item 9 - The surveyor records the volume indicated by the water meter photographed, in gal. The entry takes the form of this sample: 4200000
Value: 11.8
